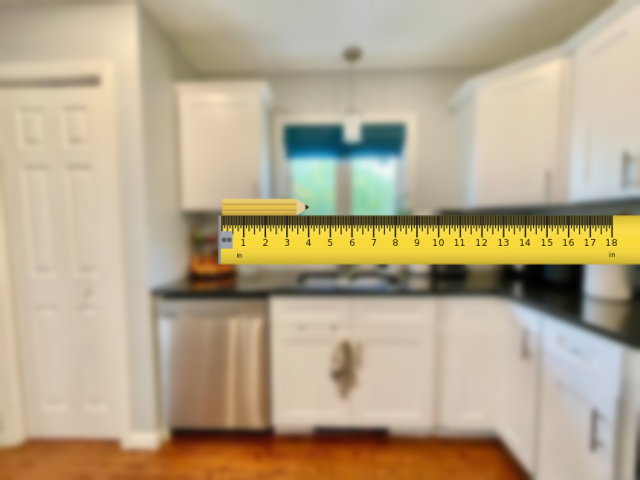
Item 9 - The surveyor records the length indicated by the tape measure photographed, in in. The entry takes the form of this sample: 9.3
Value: 4
